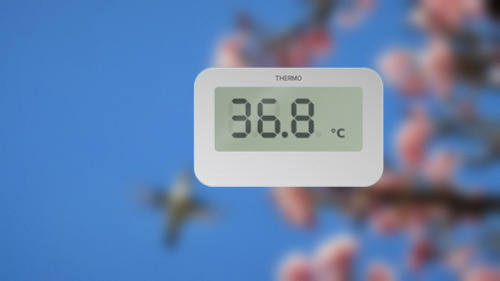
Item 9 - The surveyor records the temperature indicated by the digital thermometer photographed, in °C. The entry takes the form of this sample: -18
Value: 36.8
